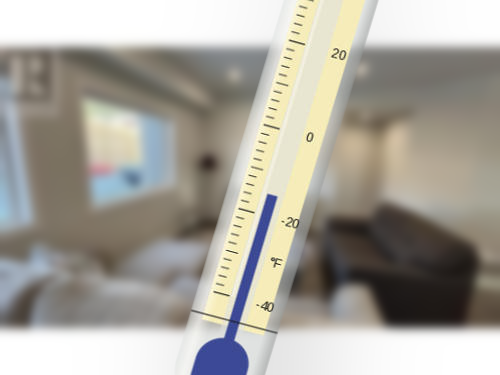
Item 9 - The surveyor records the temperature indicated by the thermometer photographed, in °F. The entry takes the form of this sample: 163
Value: -15
